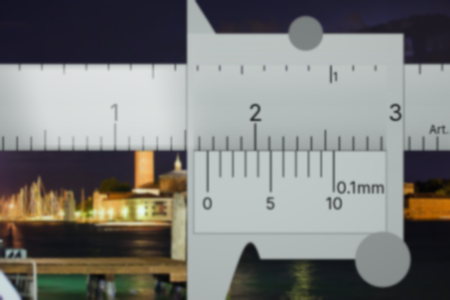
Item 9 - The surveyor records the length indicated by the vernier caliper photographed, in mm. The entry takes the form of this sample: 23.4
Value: 16.6
